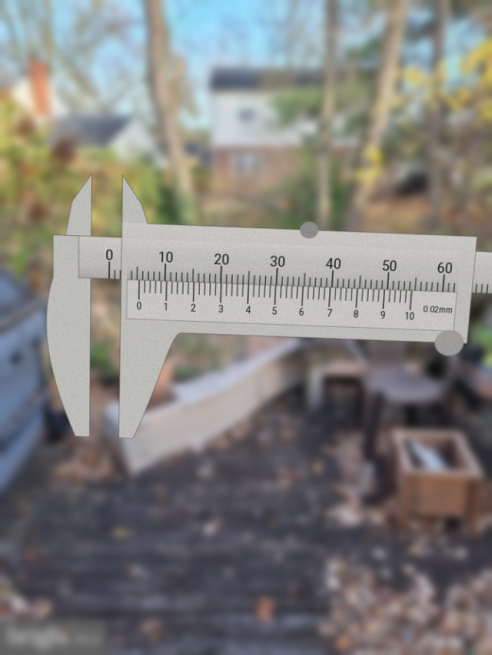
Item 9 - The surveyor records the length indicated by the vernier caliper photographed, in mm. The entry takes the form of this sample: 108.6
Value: 5.4
